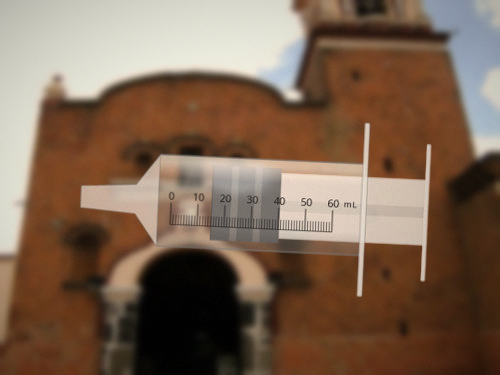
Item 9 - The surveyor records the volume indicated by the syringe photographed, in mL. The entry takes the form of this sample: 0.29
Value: 15
